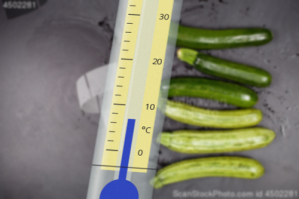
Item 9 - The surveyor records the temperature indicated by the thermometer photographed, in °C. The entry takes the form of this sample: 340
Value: 7
